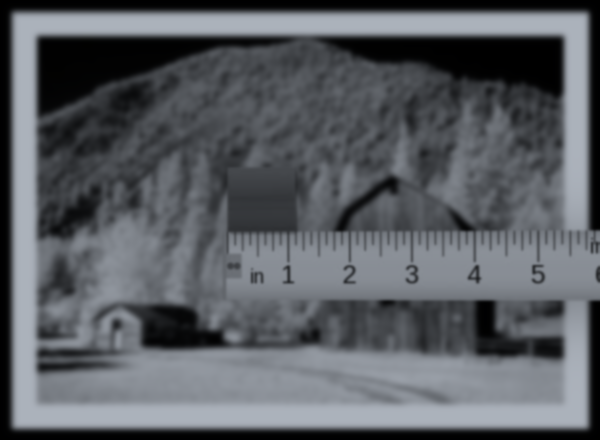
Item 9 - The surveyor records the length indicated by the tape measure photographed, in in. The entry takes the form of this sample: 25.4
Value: 1.125
